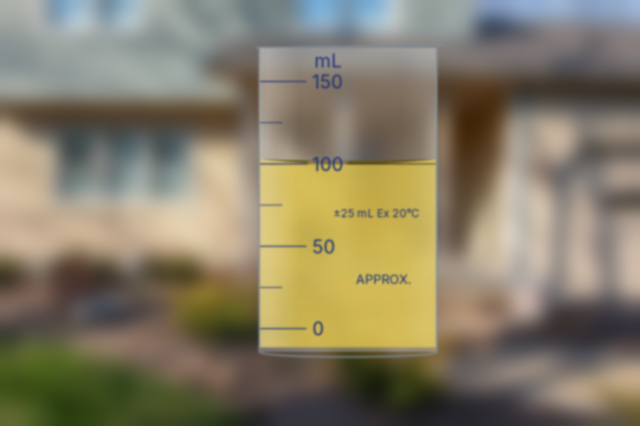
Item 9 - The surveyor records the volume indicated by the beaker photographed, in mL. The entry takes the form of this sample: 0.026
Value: 100
